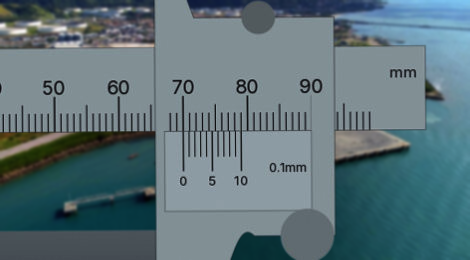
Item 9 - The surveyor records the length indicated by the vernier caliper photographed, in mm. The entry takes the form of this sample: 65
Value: 70.0
